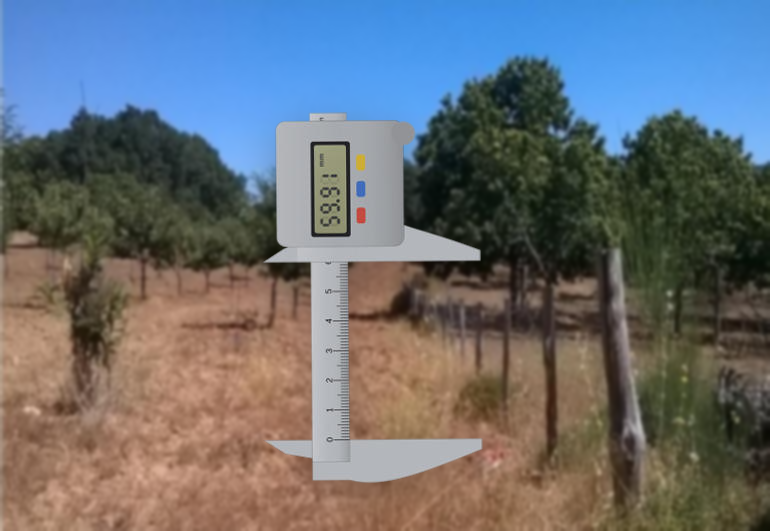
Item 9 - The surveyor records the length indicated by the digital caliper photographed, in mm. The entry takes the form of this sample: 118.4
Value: 59.91
